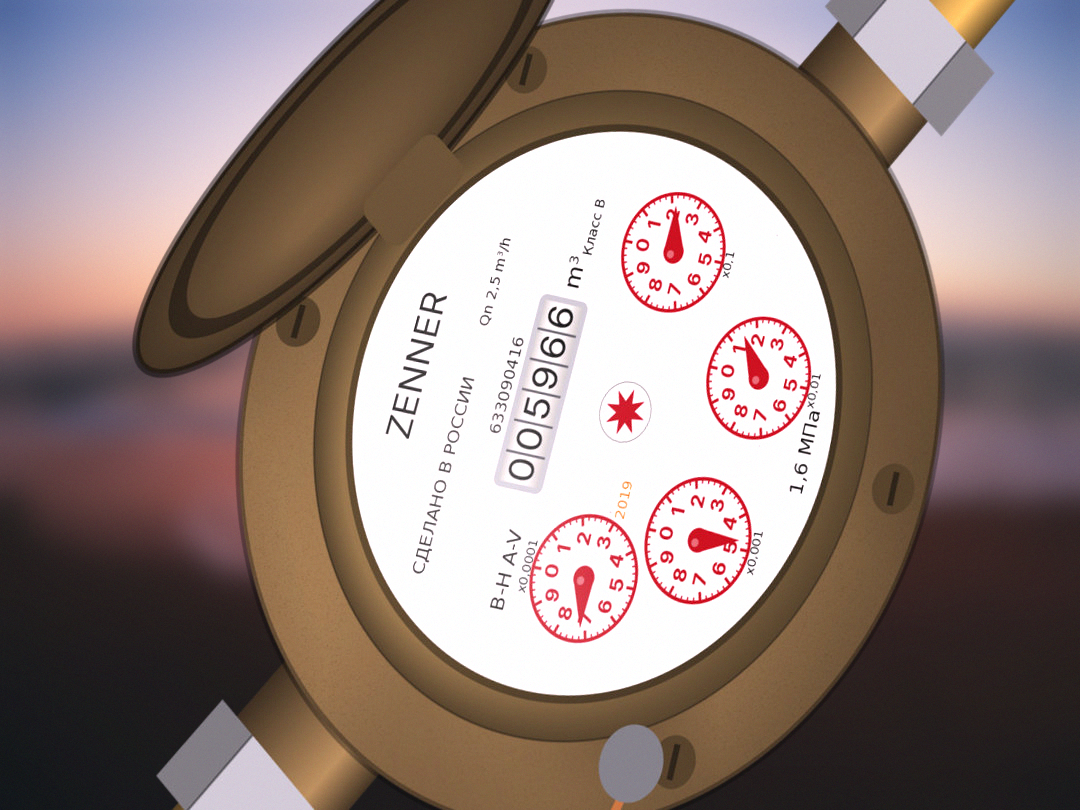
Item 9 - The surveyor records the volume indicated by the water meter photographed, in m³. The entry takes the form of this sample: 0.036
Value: 5966.2147
